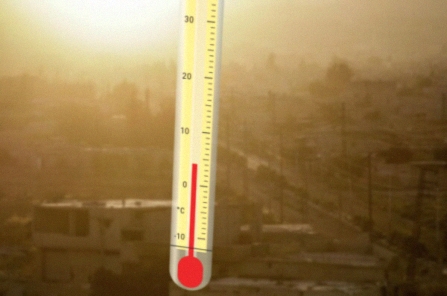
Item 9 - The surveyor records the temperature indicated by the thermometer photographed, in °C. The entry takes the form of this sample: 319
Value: 4
